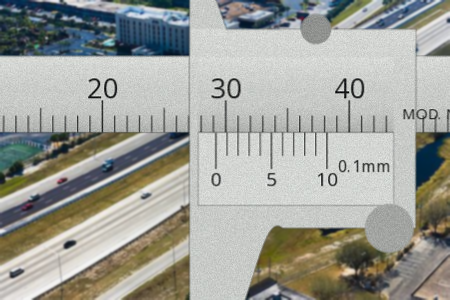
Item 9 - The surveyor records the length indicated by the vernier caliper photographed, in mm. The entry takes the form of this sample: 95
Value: 29.2
